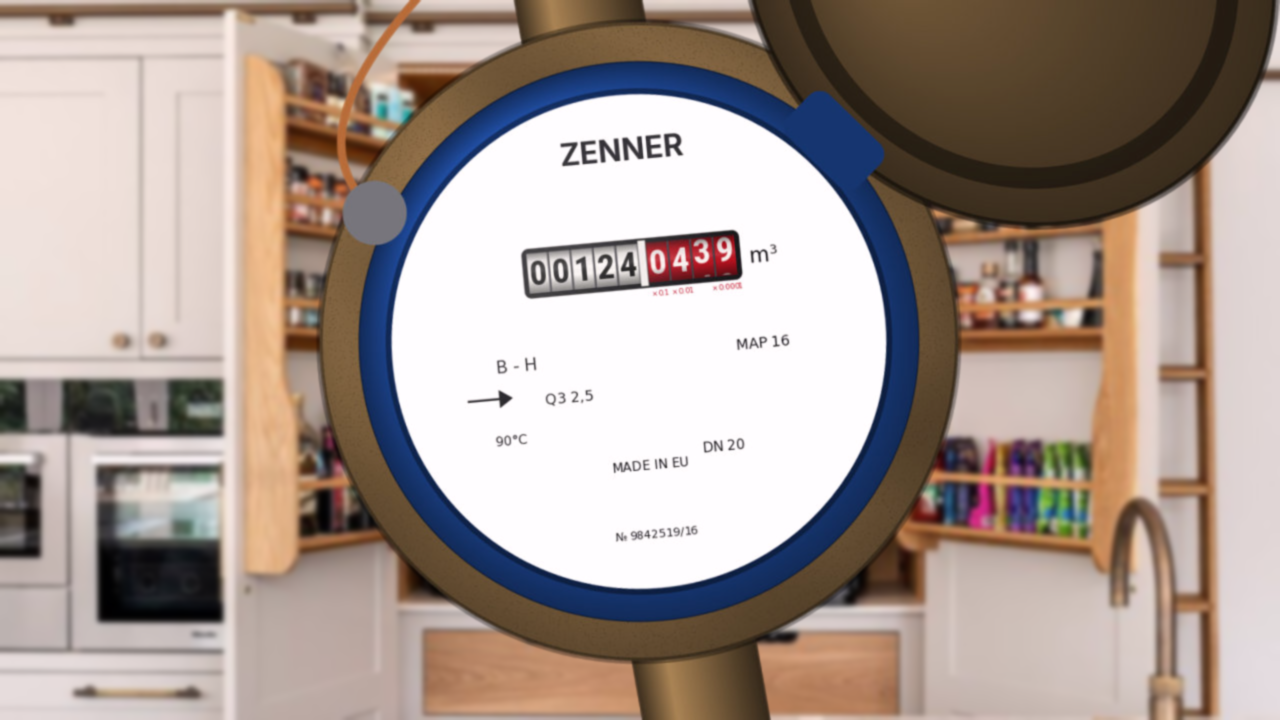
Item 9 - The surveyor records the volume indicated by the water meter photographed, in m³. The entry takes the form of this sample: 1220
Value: 124.0439
